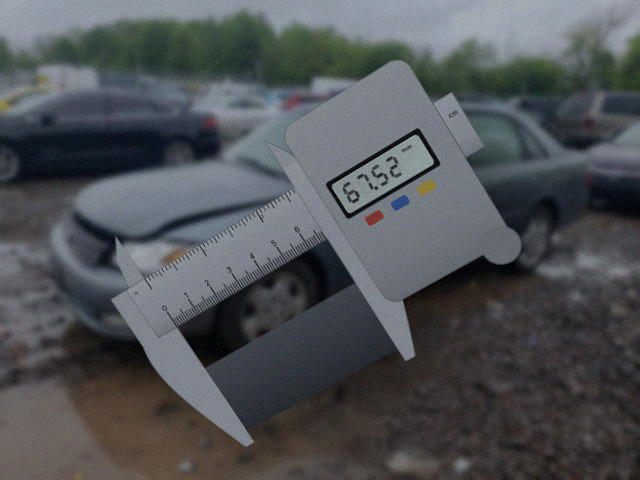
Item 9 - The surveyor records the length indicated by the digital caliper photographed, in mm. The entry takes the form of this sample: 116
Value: 67.52
